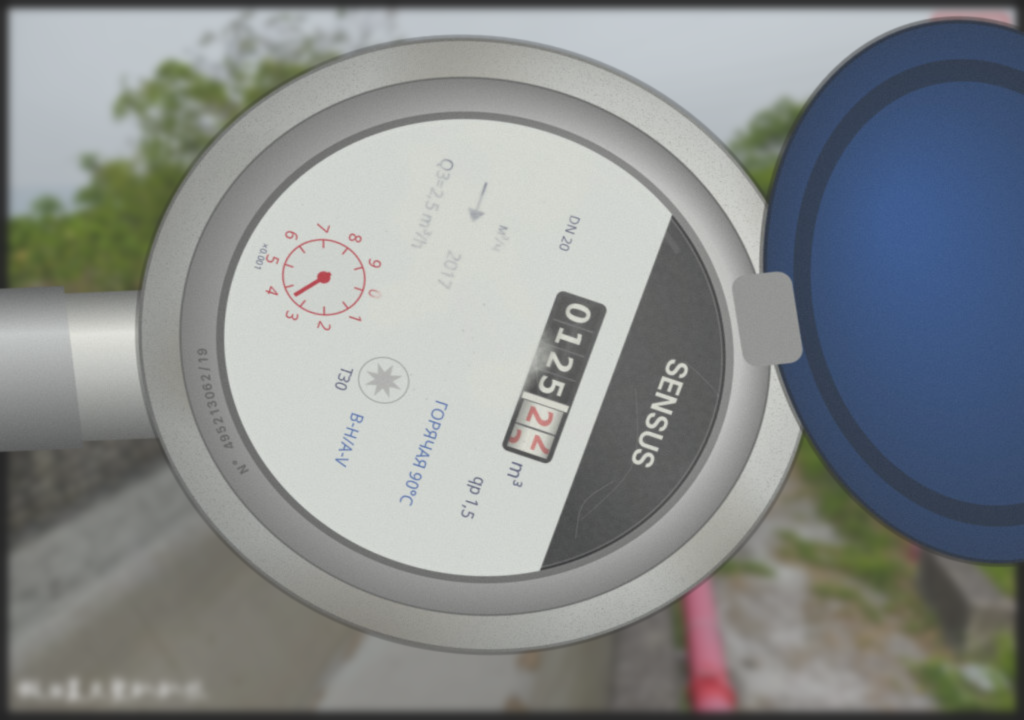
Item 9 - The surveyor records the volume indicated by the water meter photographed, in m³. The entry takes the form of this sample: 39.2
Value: 125.223
